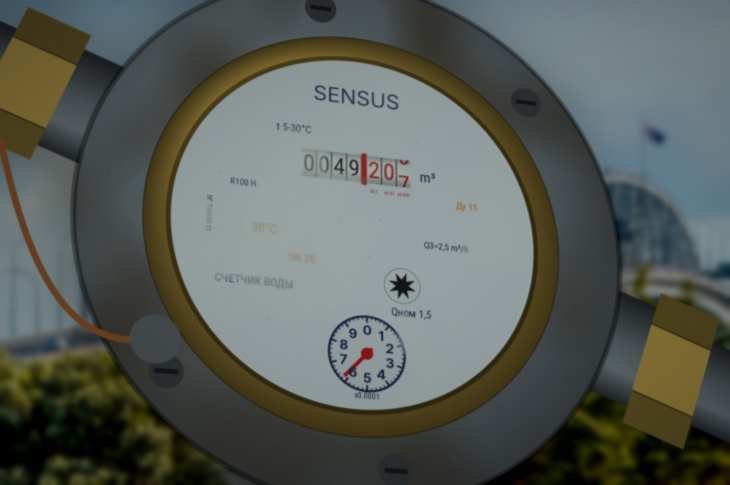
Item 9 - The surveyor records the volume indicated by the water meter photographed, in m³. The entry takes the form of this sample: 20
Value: 49.2066
